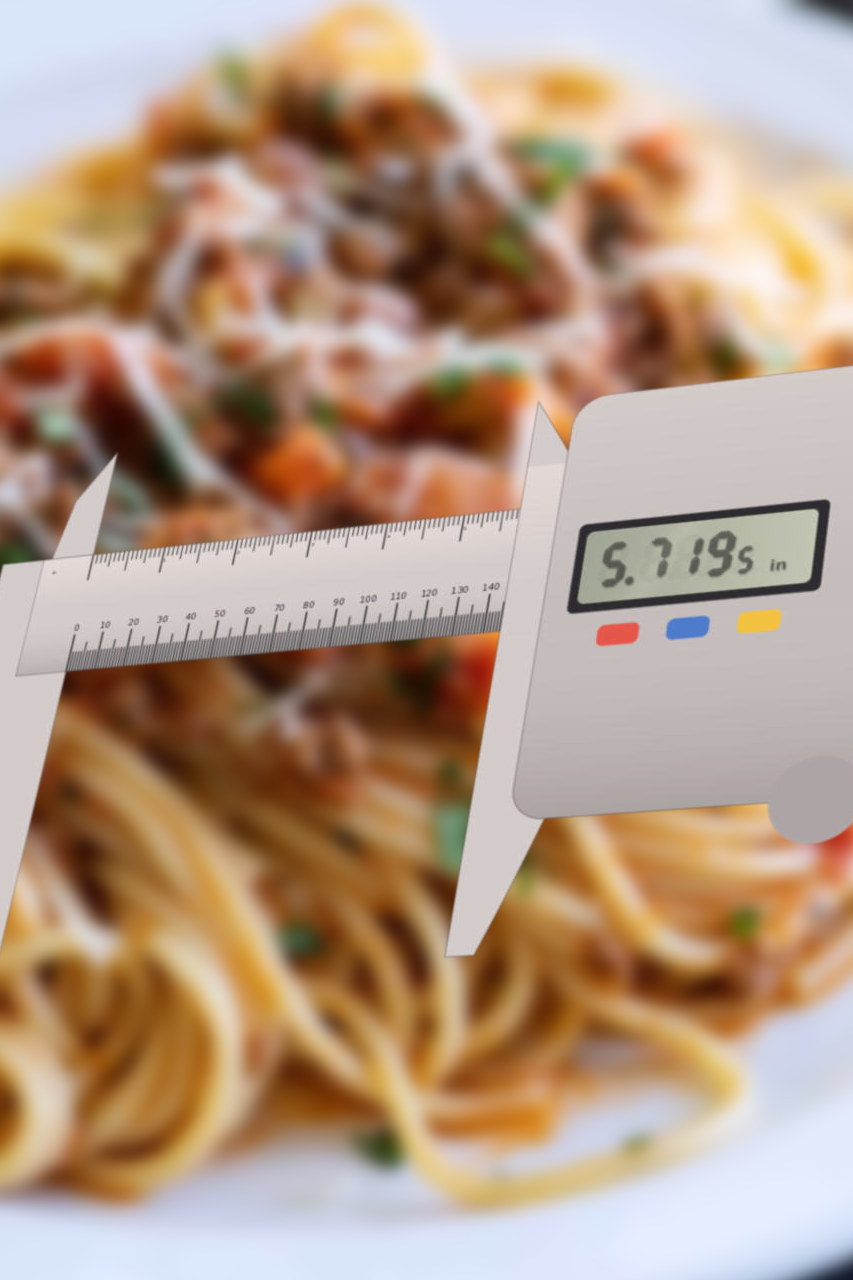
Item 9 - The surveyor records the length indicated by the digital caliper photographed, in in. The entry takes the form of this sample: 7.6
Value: 5.7195
